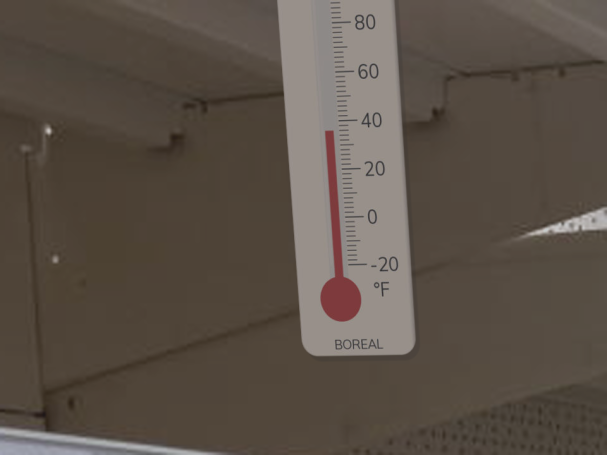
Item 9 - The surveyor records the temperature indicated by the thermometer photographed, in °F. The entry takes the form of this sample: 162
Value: 36
